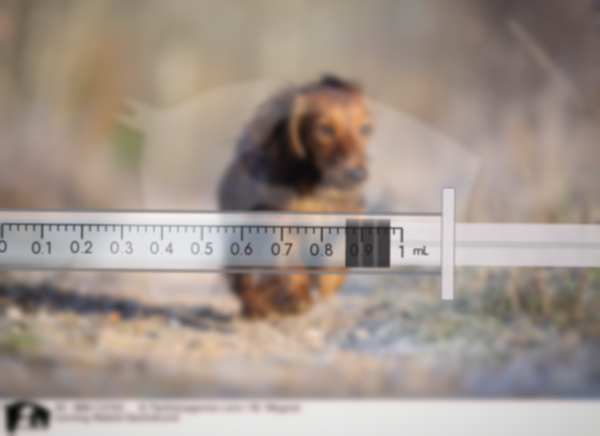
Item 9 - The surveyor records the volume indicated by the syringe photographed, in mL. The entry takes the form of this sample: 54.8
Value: 0.86
